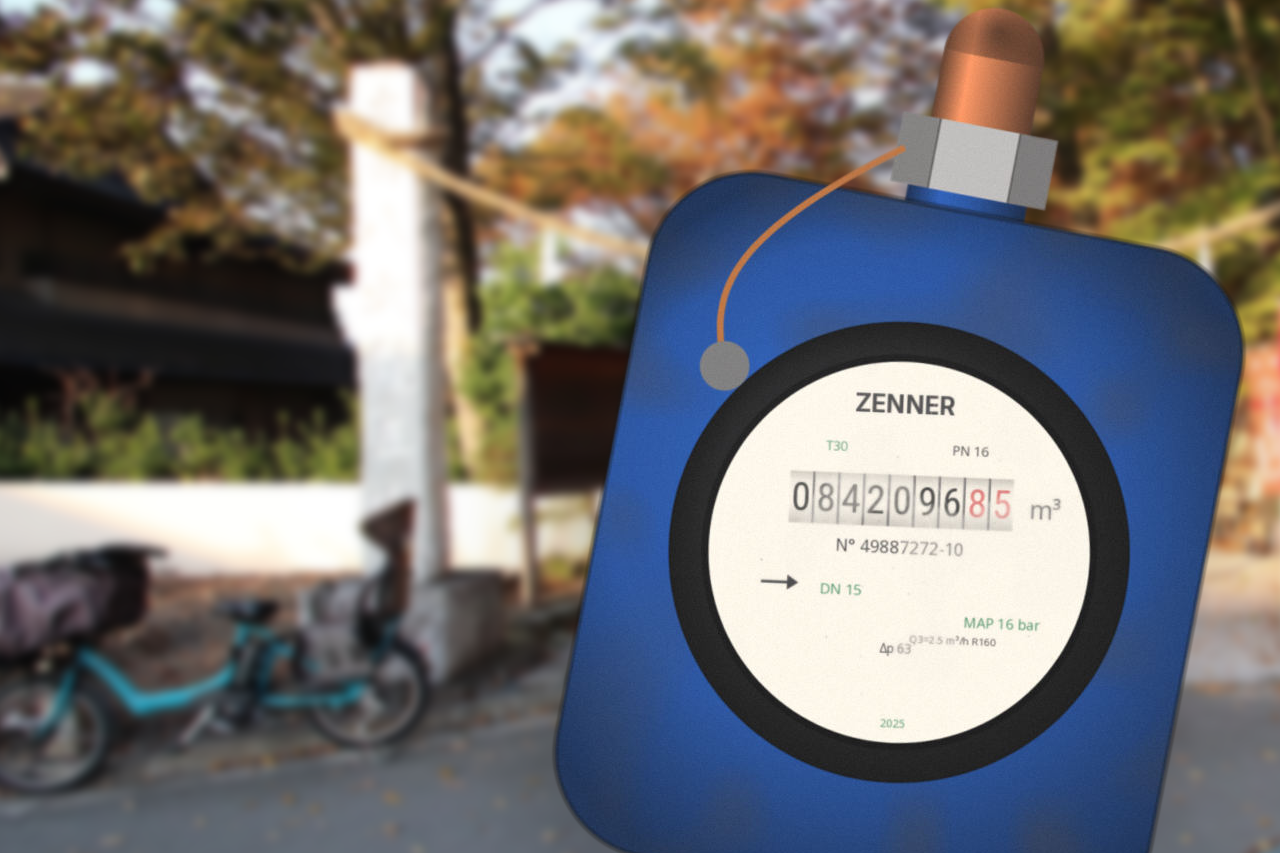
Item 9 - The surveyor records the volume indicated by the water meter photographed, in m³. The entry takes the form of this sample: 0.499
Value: 842096.85
